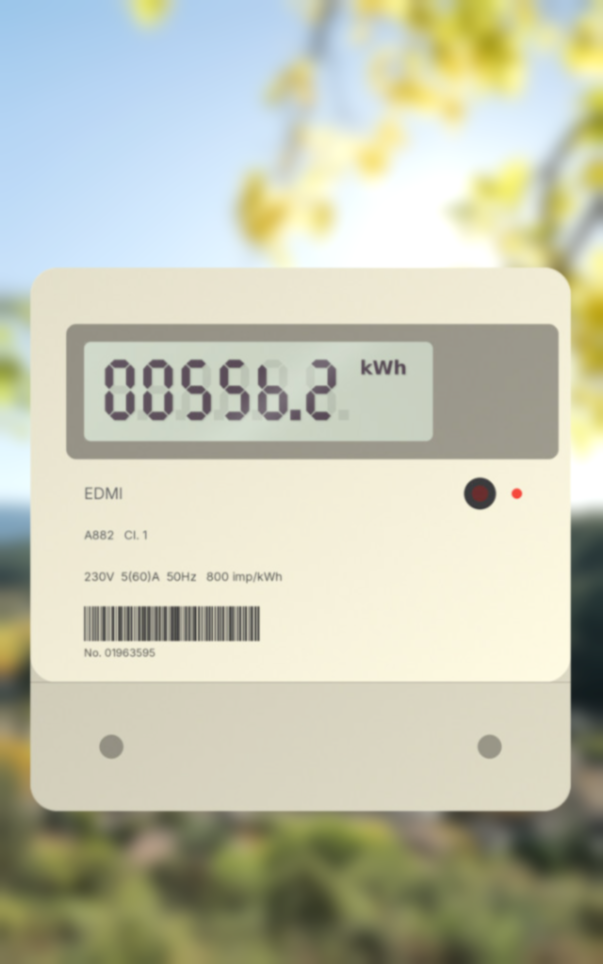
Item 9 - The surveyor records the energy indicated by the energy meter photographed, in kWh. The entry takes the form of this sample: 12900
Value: 556.2
